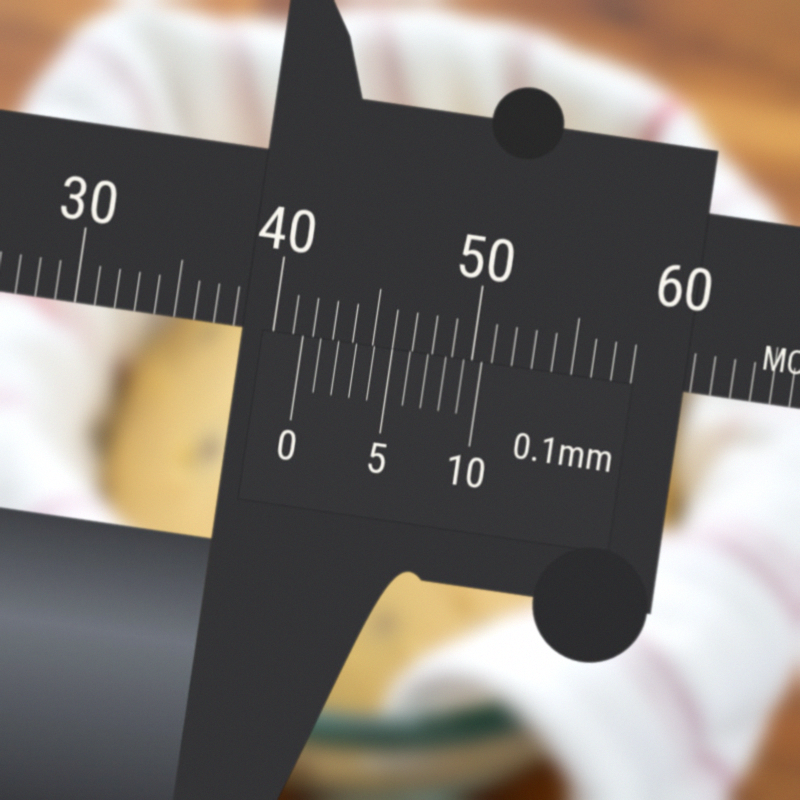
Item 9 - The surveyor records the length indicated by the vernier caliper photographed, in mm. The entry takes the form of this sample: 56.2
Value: 41.5
